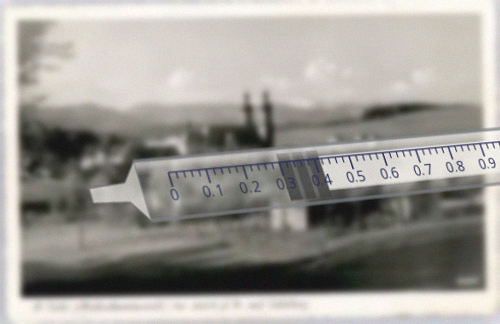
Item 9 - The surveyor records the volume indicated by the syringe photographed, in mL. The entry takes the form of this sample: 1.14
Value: 0.3
